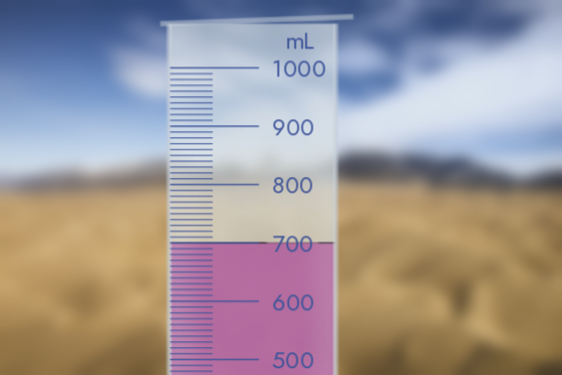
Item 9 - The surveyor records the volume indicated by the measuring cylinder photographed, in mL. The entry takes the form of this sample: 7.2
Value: 700
